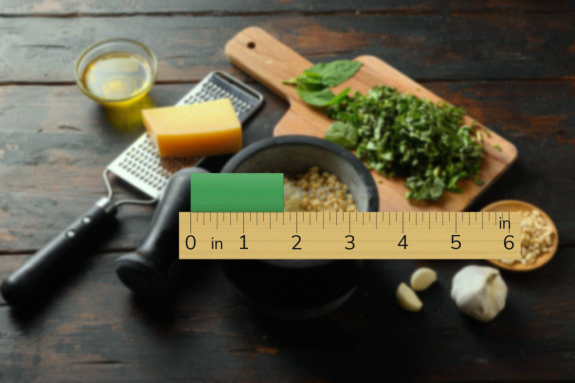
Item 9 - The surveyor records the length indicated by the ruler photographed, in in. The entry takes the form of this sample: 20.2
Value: 1.75
